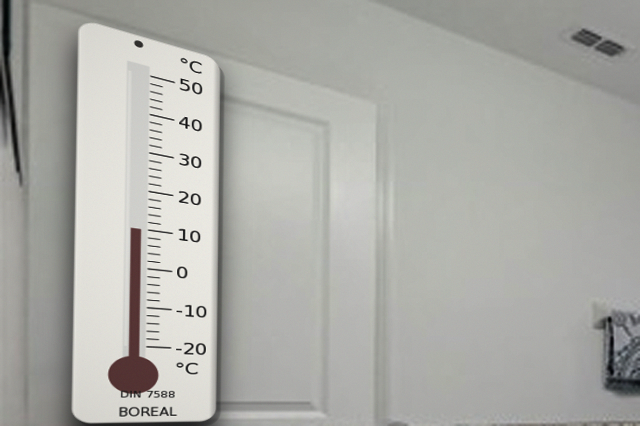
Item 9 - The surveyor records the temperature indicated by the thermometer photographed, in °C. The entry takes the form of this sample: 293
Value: 10
